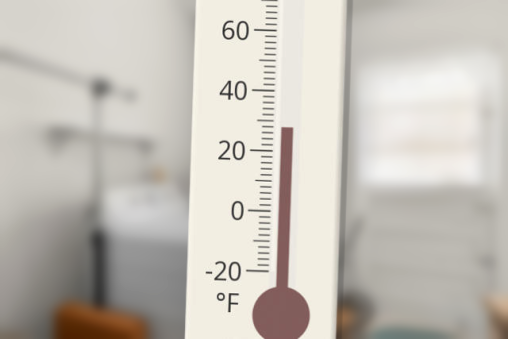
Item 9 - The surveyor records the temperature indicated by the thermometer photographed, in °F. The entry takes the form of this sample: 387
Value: 28
